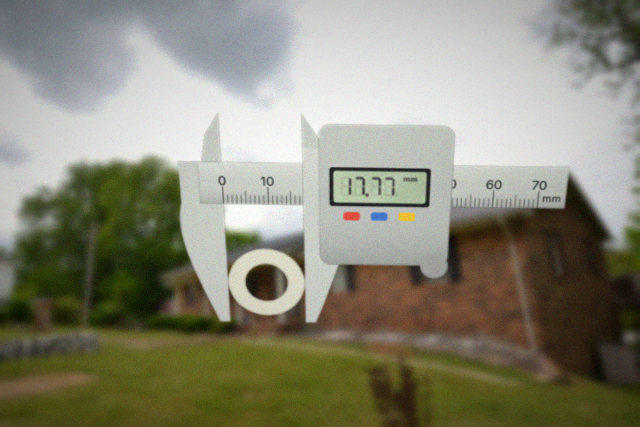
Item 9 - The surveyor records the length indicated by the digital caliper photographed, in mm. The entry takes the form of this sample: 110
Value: 17.77
